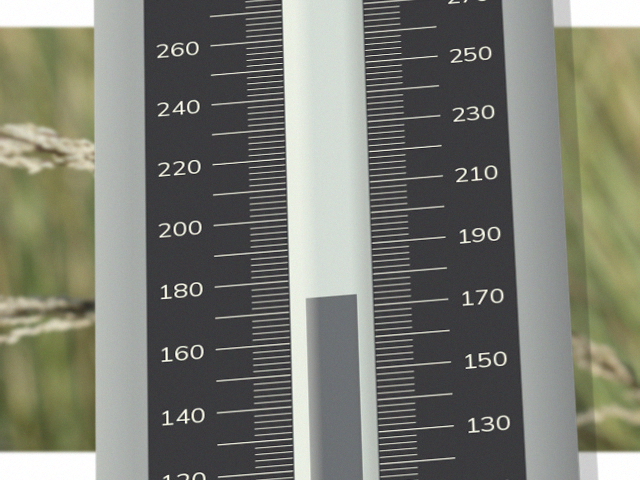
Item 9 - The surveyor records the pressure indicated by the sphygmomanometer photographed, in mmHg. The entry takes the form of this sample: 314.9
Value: 174
